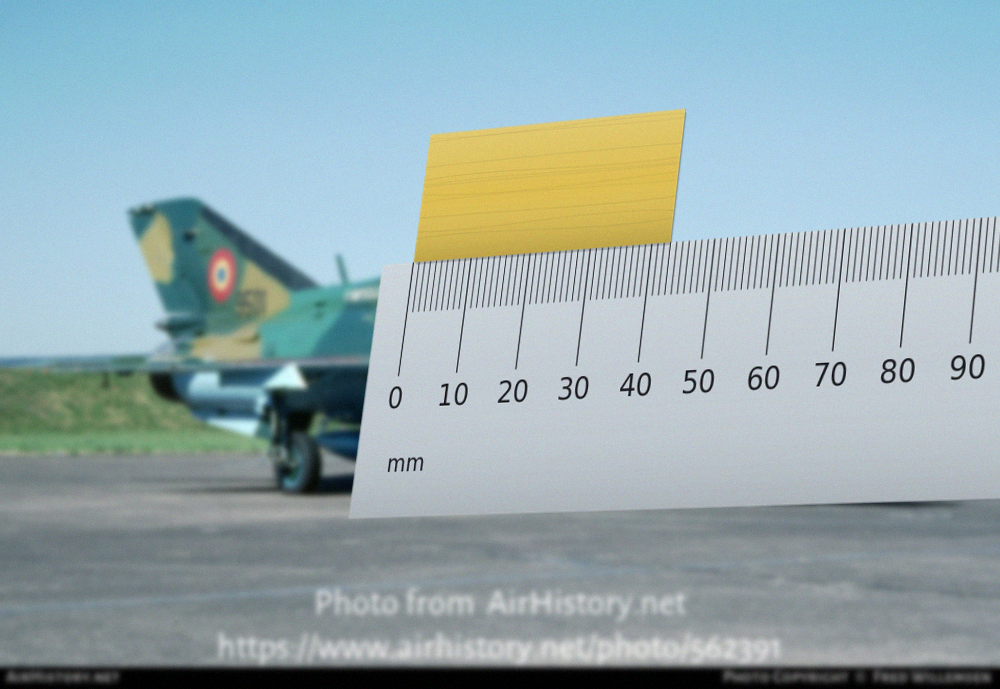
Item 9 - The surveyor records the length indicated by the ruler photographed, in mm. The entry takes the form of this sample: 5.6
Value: 43
